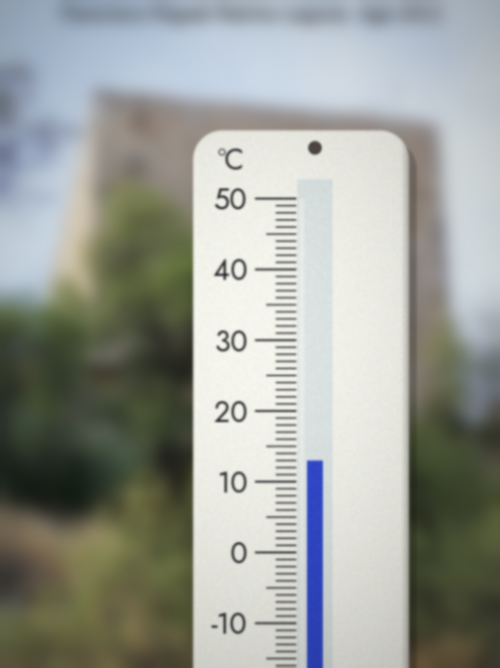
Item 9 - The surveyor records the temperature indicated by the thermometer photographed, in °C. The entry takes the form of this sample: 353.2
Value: 13
